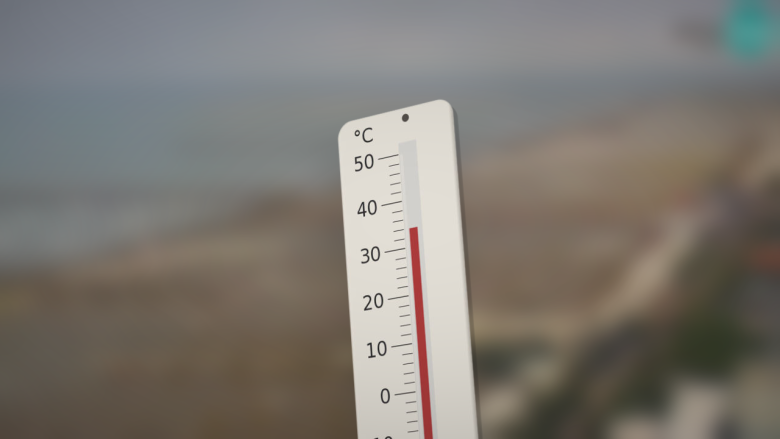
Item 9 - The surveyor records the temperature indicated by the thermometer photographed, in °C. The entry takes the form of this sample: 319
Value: 34
